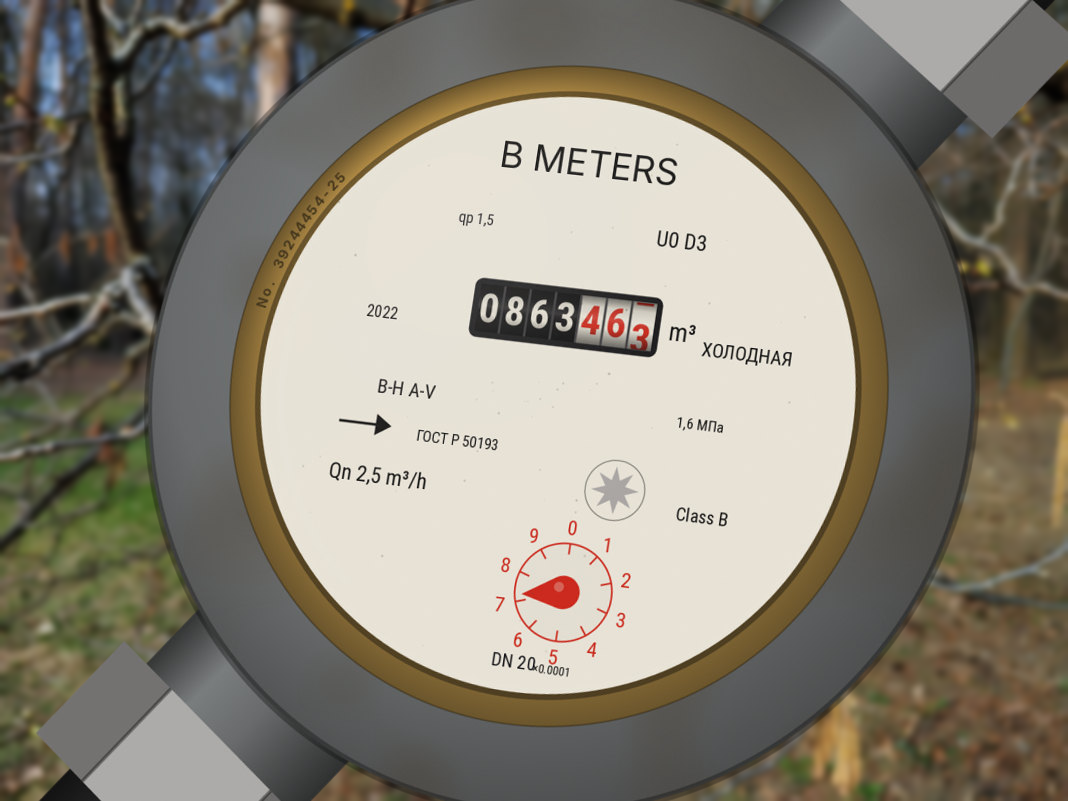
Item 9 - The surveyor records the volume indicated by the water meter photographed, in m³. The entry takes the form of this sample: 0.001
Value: 863.4627
